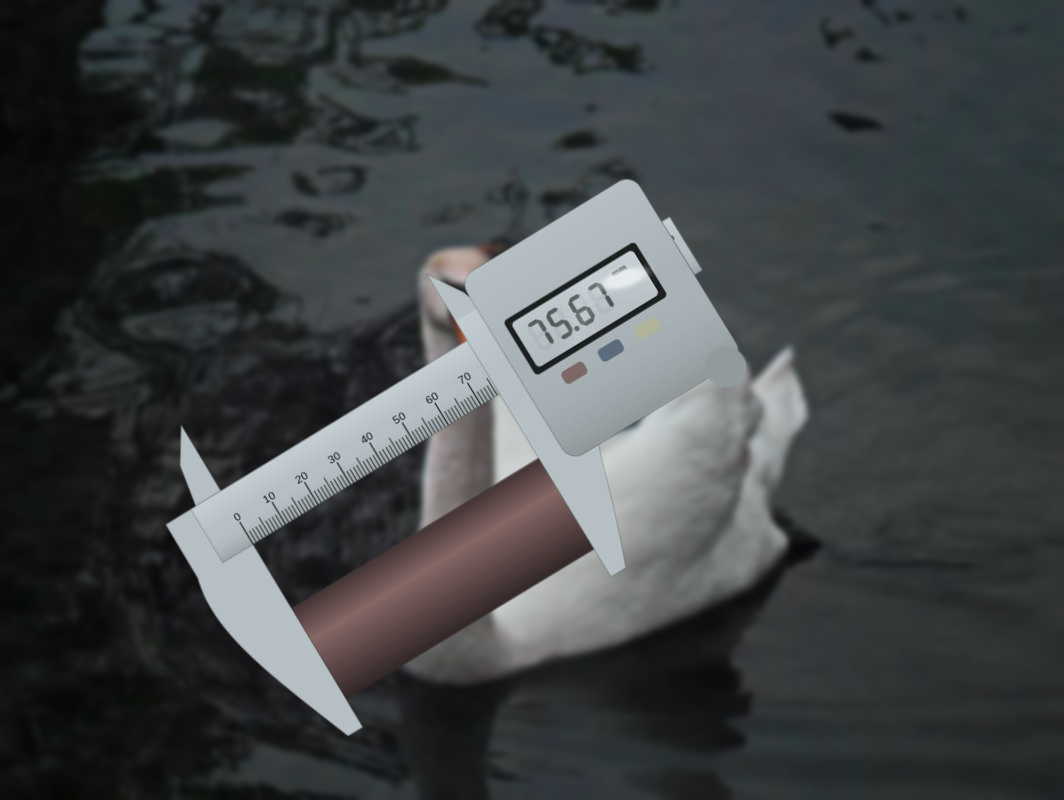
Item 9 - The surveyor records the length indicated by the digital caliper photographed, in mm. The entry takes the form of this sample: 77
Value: 75.67
